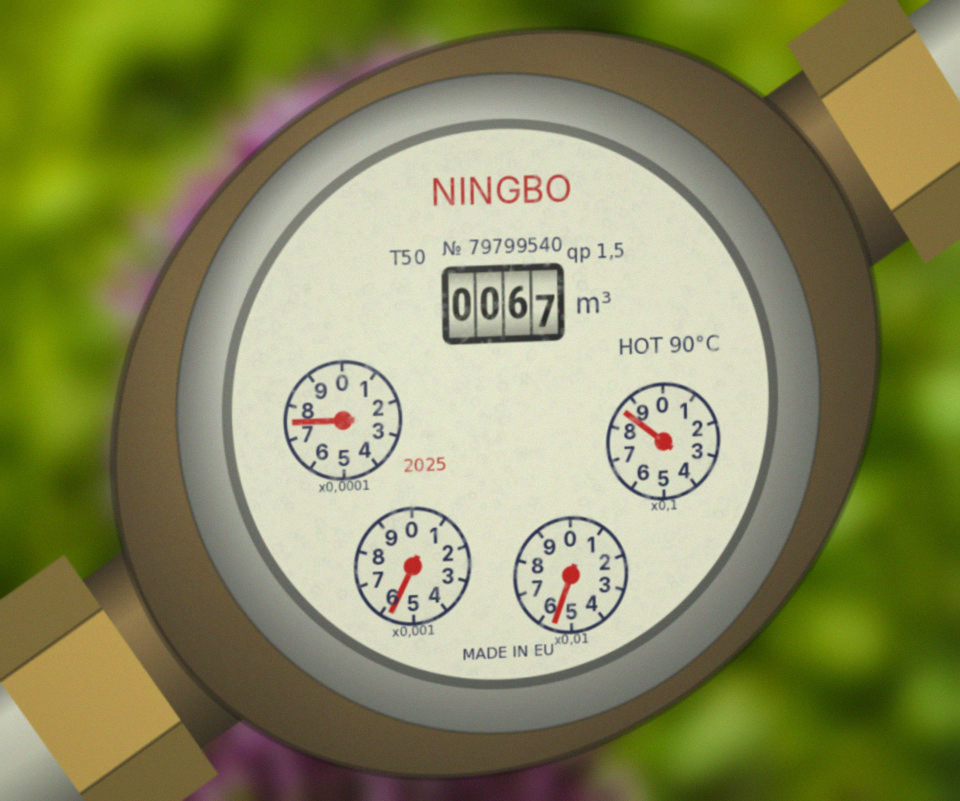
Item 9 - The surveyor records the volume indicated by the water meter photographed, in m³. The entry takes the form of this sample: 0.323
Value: 66.8557
